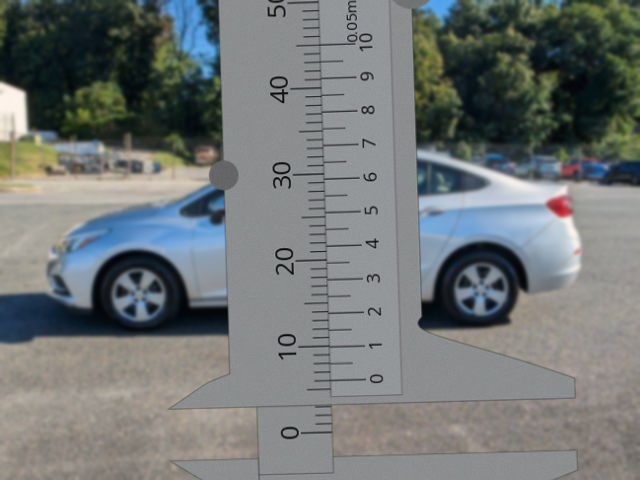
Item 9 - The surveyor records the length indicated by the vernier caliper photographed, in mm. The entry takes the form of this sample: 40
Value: 6.0
